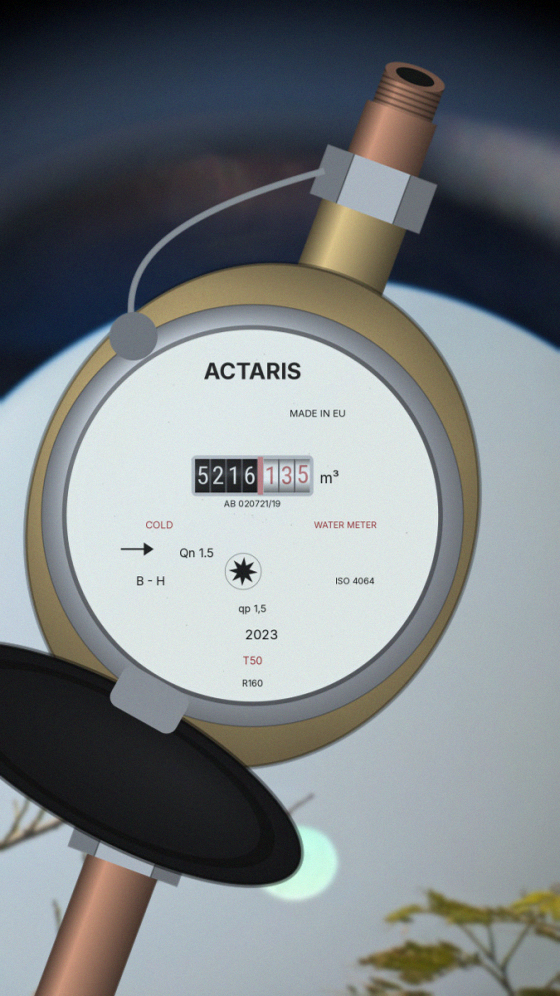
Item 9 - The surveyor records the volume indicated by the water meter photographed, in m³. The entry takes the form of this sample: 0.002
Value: 5216.135
